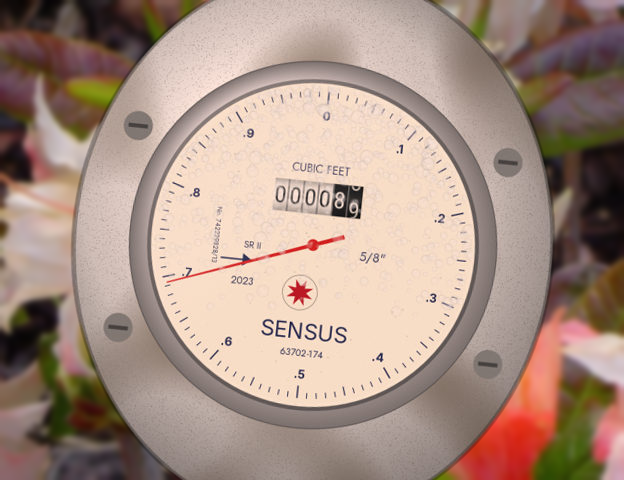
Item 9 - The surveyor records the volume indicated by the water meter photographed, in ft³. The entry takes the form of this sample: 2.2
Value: 88.69
